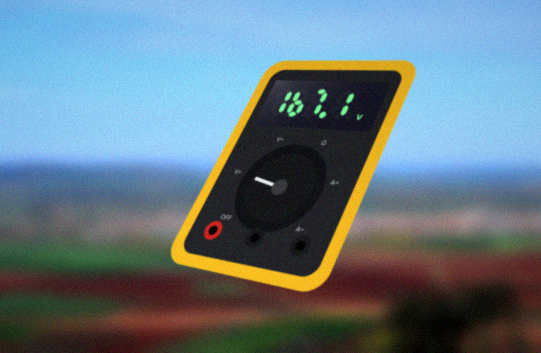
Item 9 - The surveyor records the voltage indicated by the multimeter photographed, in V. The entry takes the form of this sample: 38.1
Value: 167.1
